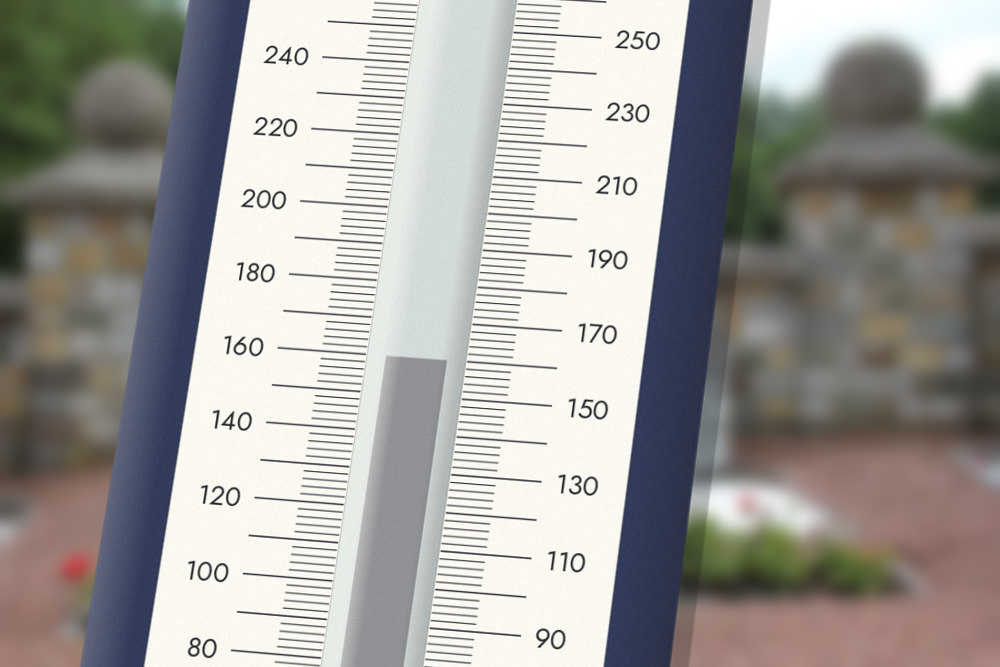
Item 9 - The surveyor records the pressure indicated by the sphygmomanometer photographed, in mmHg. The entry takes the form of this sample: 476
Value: 160
